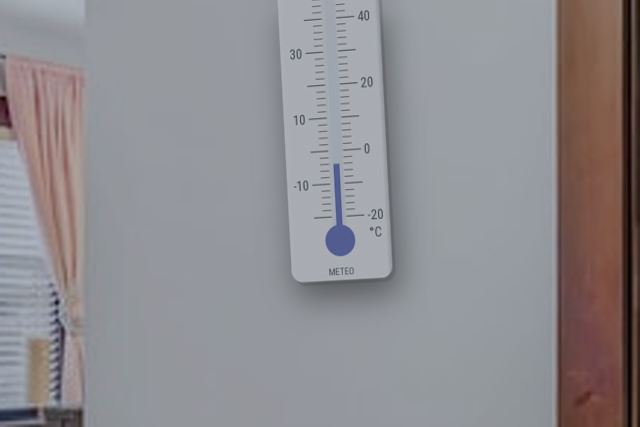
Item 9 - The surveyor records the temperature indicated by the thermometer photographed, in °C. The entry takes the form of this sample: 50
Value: -4
